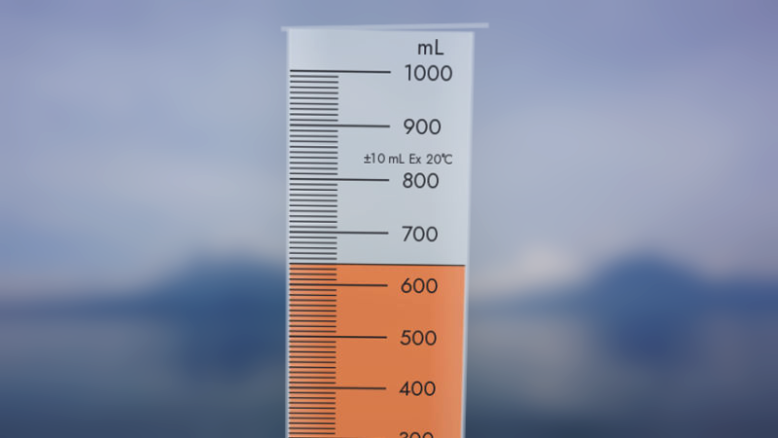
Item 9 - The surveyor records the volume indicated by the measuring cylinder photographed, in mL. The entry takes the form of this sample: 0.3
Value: 640
